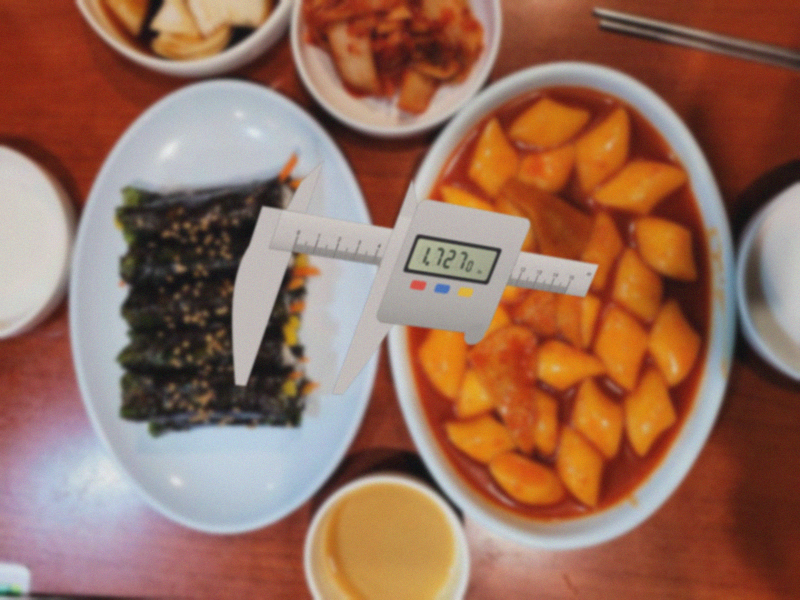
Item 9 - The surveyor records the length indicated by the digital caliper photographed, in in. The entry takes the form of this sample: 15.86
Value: 1.7270
